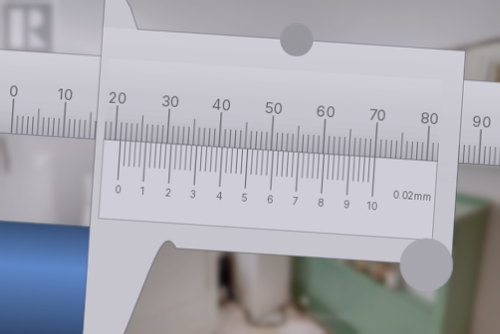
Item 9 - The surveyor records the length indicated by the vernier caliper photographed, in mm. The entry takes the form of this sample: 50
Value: 21.0
